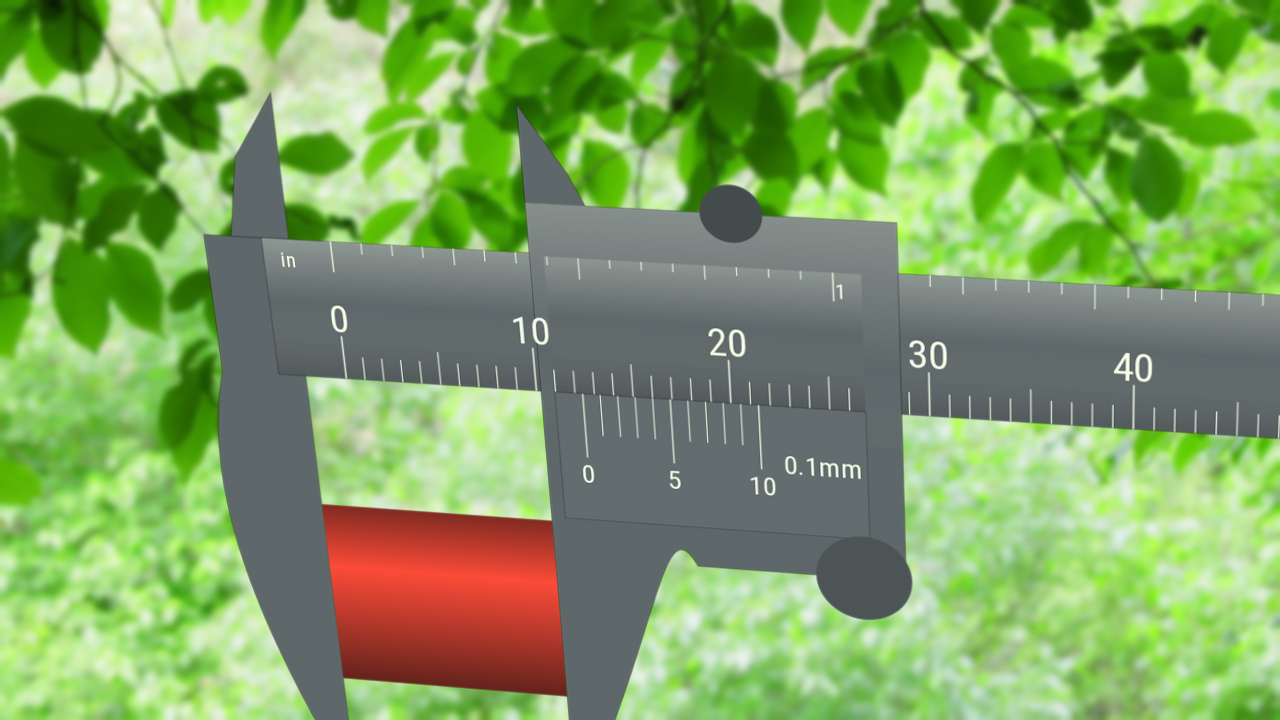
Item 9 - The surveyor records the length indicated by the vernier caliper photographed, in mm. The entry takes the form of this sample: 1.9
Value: 12.4
